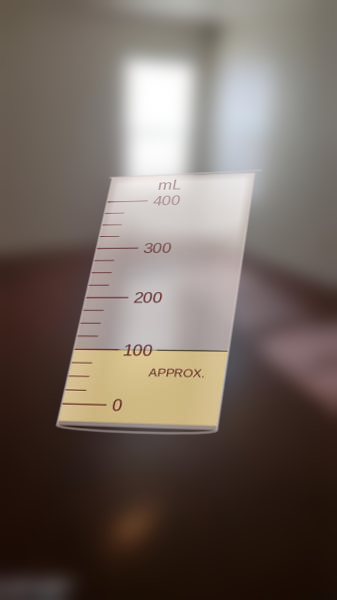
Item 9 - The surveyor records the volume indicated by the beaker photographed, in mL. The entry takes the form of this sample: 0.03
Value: 100
